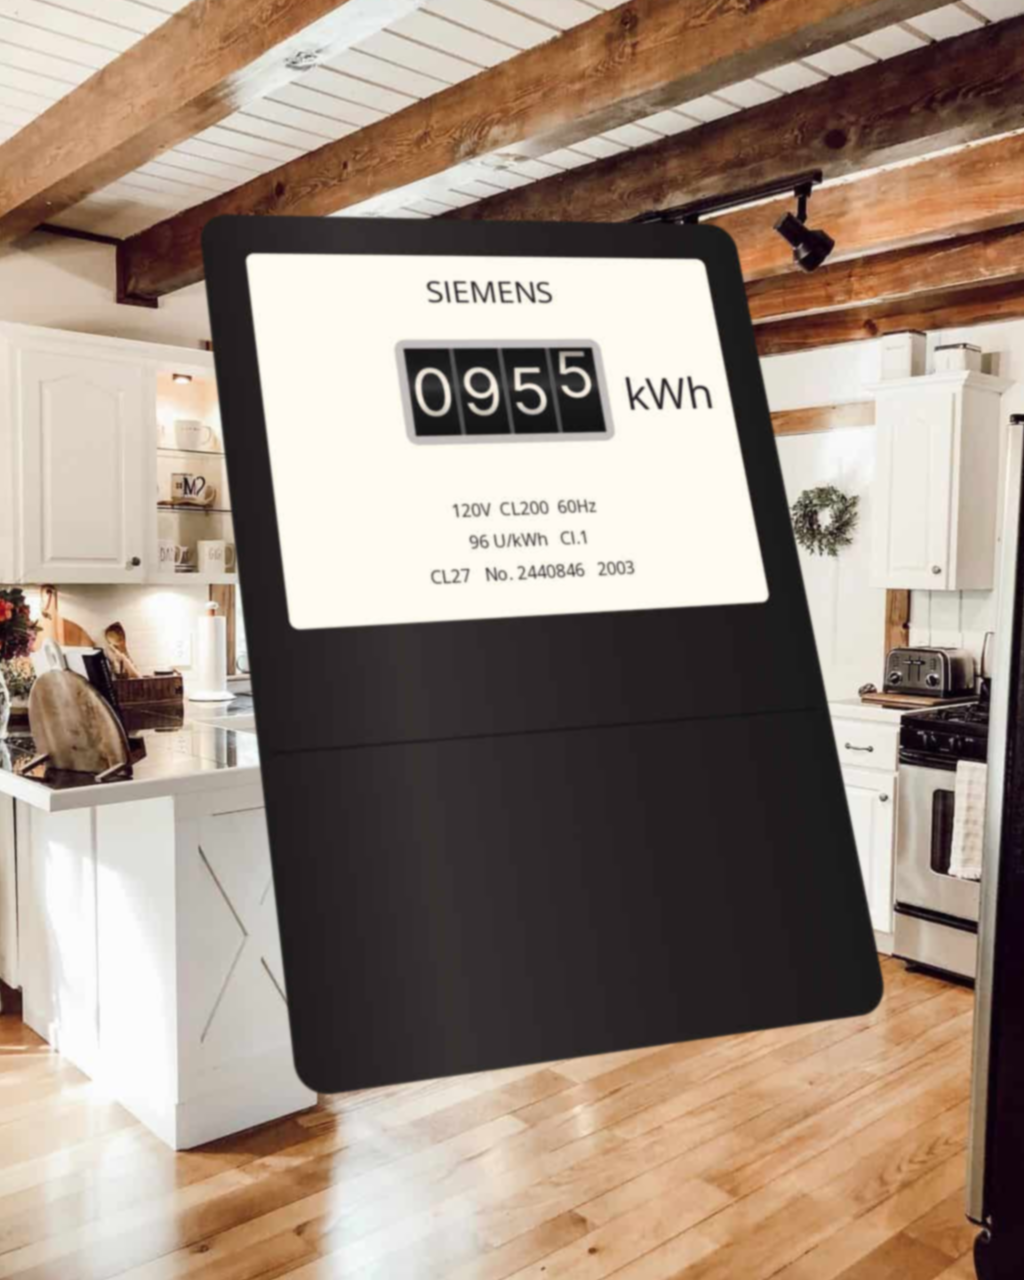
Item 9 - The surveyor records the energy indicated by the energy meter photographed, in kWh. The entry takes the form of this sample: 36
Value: 955
